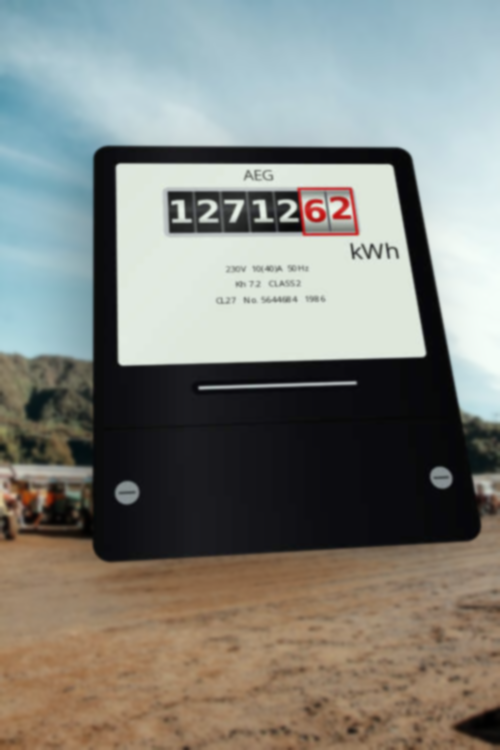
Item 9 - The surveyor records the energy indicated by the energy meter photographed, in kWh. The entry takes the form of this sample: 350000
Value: 12712.62
